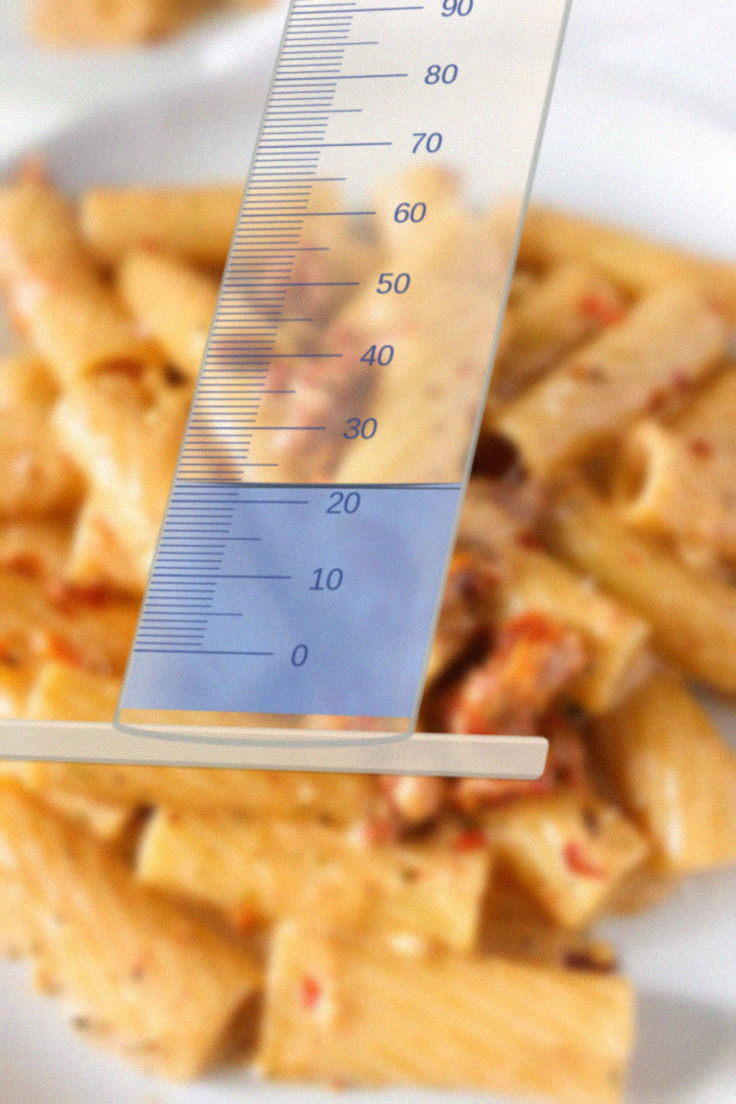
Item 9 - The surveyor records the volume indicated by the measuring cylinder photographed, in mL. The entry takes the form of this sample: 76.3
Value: 22
